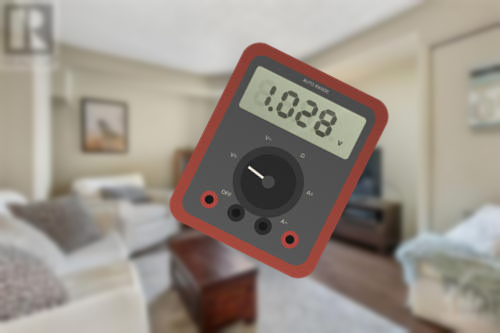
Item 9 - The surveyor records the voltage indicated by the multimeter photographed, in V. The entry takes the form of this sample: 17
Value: 1.028
